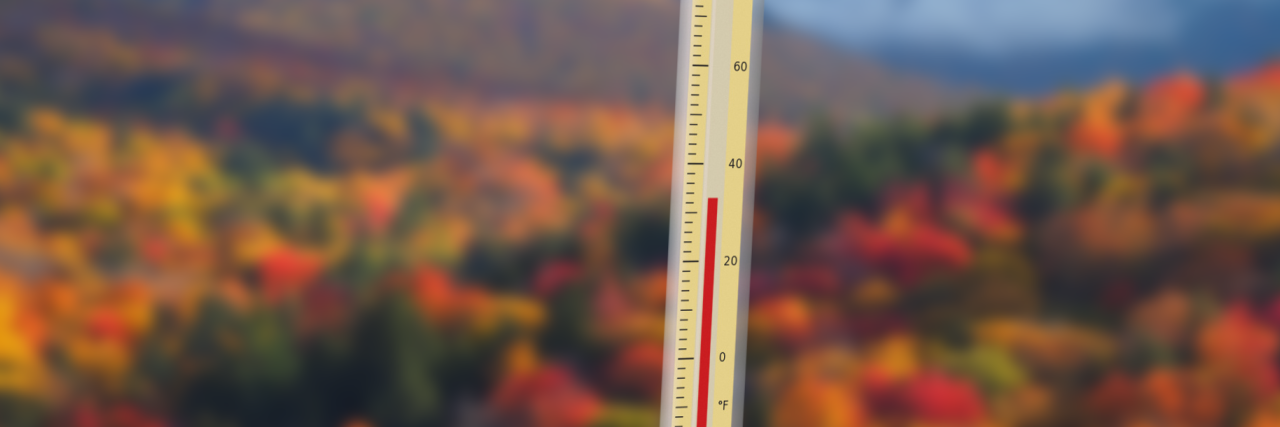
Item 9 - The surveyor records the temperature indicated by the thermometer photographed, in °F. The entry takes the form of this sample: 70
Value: 33
